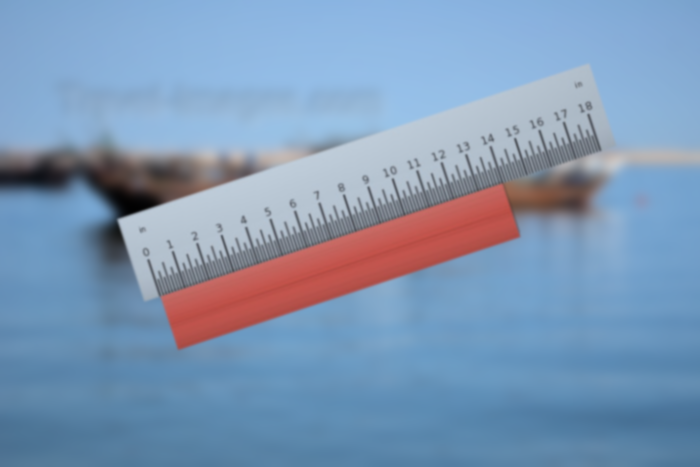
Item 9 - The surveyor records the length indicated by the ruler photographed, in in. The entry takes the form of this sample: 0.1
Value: 14
